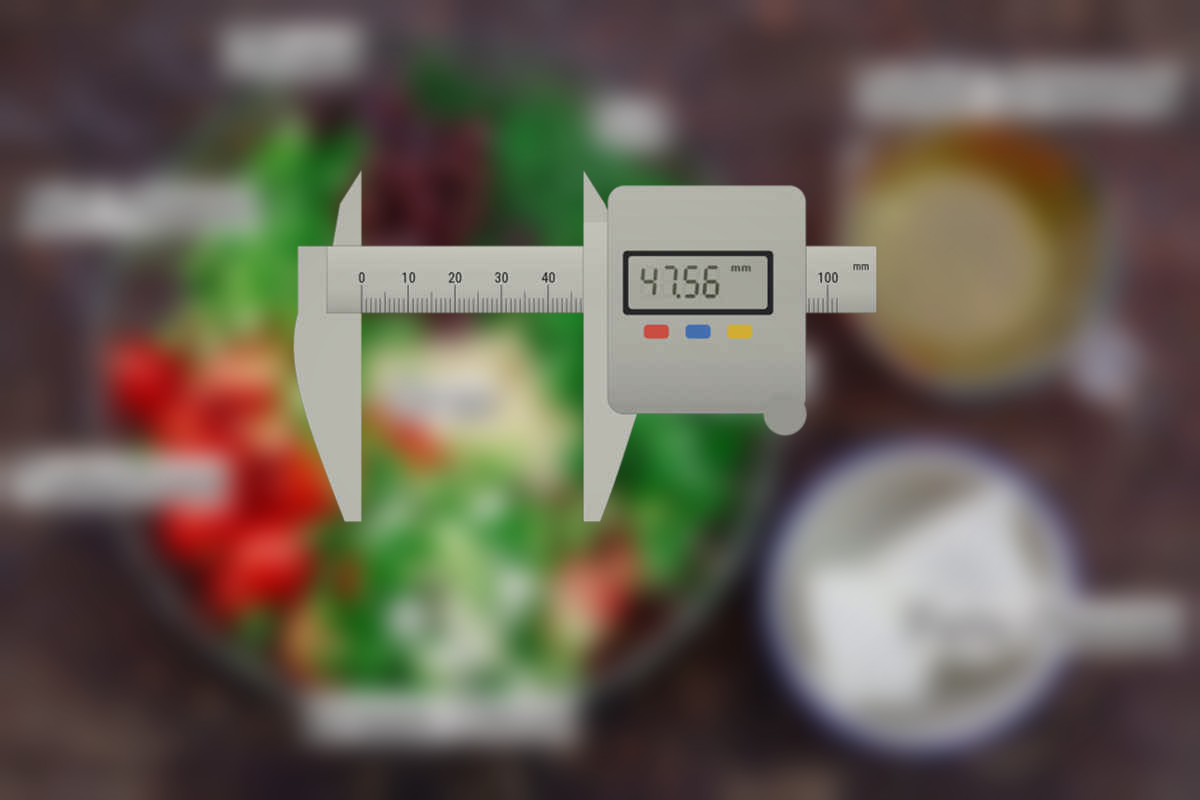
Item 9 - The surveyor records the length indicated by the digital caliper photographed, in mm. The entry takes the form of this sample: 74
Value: 47.56
